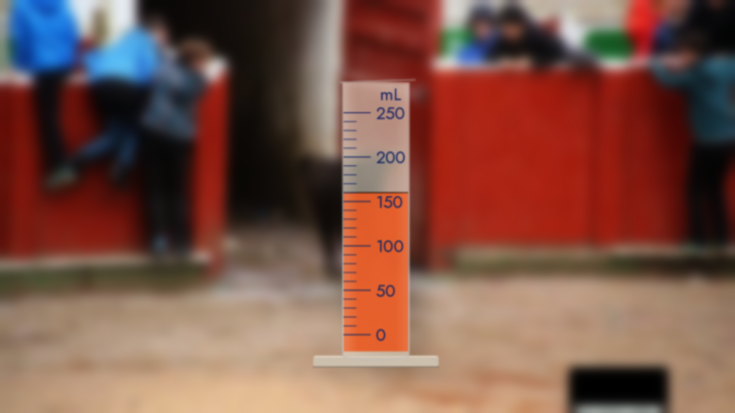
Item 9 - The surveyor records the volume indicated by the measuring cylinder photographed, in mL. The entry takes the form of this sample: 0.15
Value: 160
